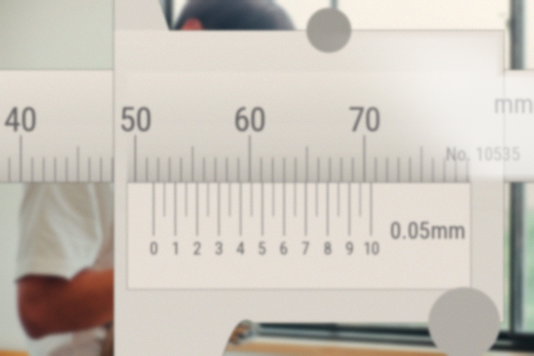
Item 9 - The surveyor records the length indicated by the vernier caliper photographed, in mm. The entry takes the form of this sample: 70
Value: 51.6
